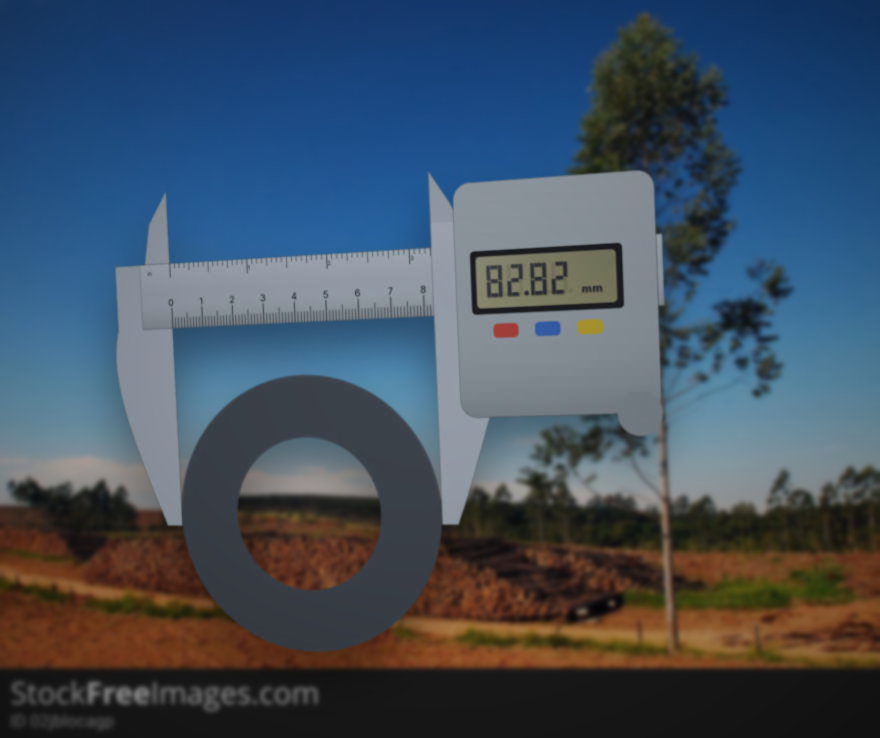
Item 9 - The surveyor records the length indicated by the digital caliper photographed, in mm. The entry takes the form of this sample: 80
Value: 82.82
